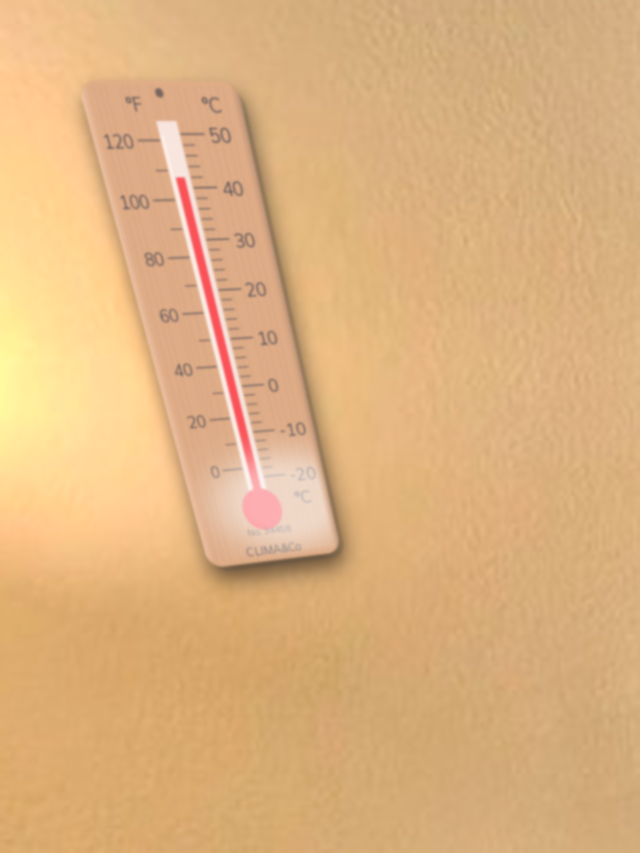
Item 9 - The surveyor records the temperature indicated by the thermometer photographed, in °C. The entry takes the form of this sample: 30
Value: 42
